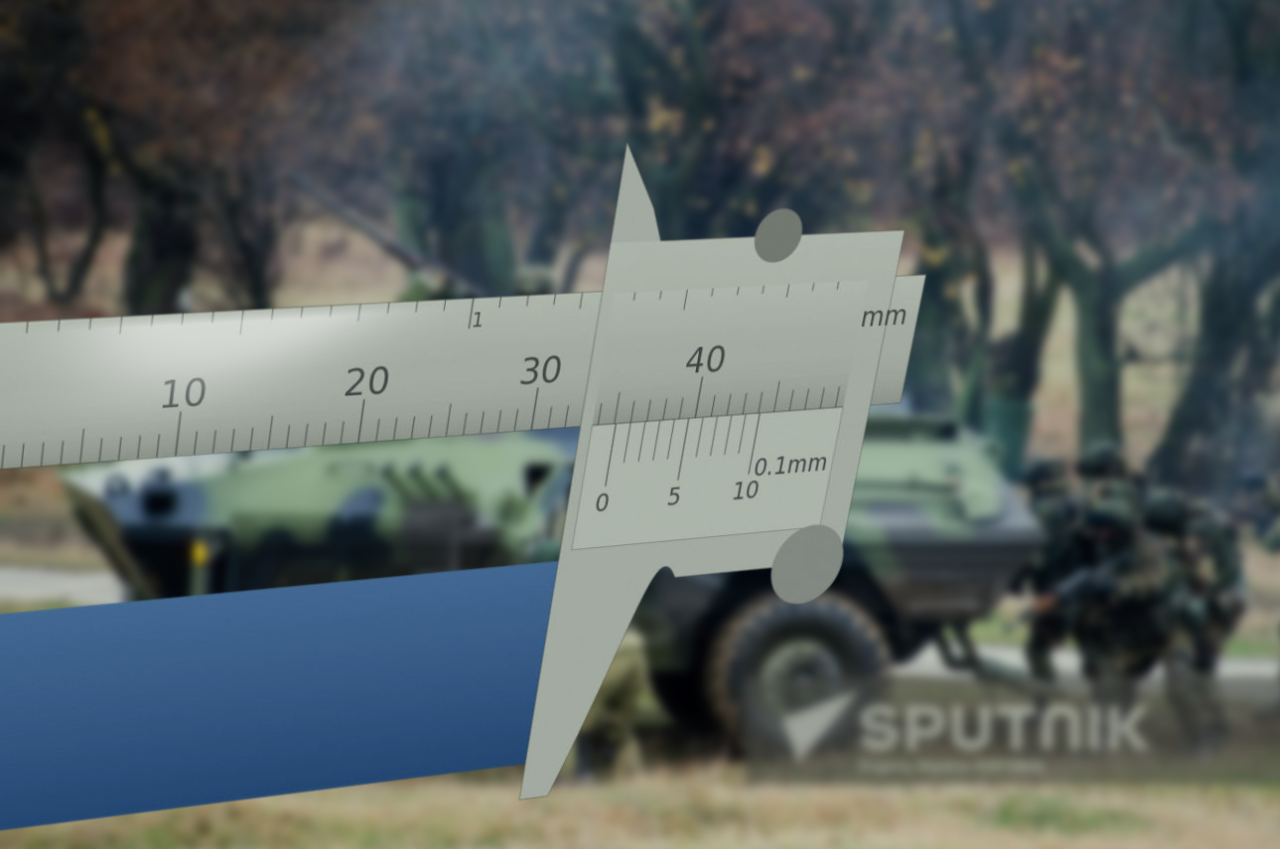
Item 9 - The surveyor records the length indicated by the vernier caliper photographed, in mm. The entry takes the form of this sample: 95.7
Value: 35.1
